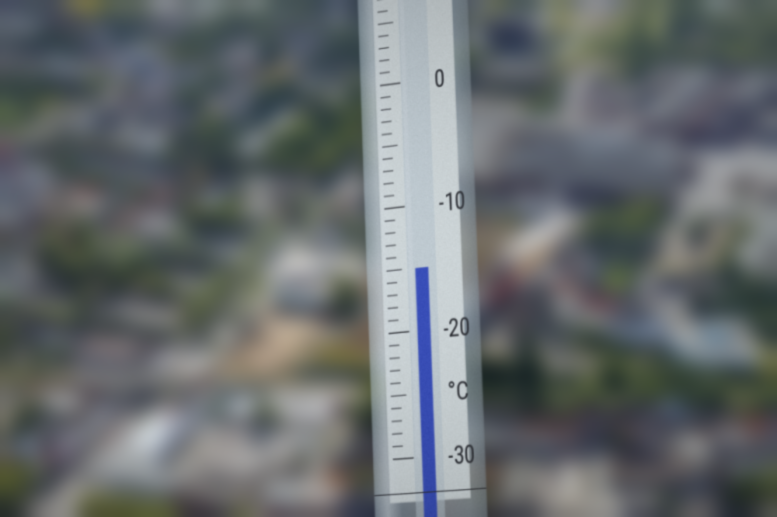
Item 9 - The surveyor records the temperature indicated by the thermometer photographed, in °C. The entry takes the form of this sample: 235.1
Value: -15
